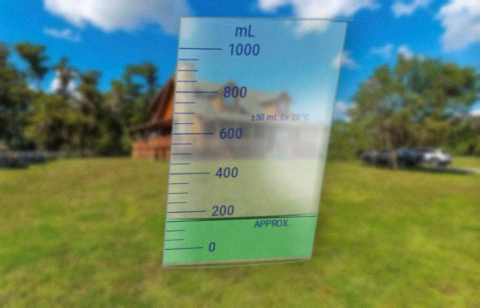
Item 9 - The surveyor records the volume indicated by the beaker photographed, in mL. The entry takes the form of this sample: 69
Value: 150
